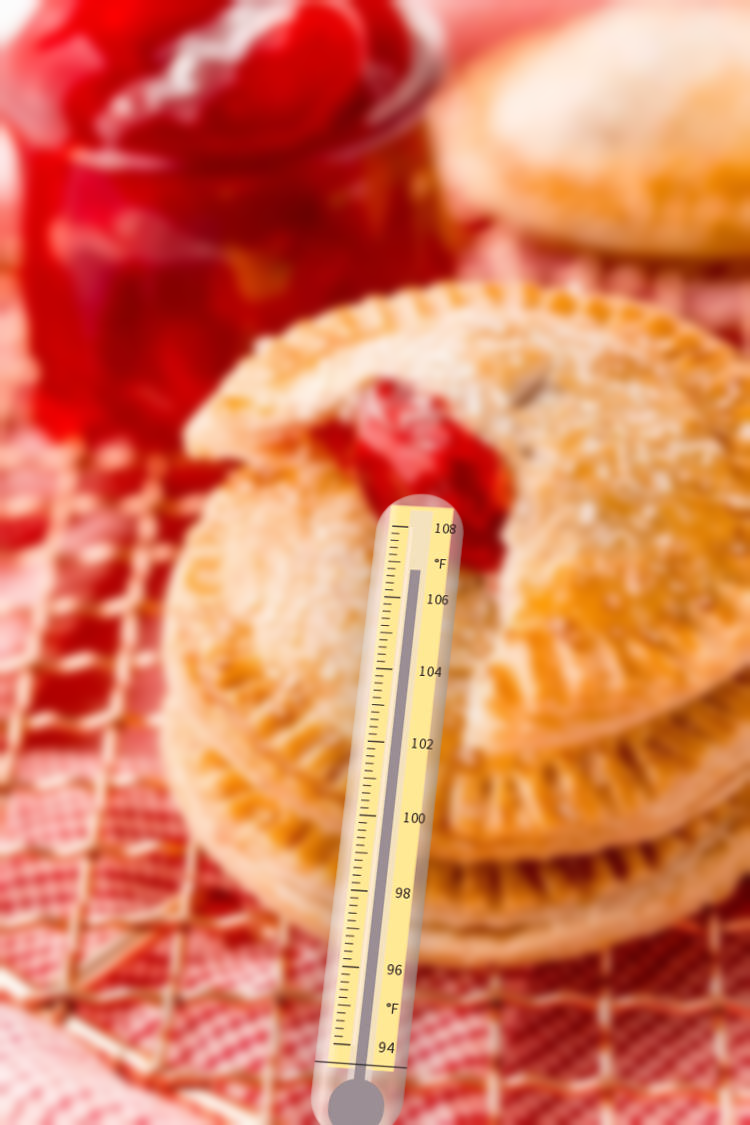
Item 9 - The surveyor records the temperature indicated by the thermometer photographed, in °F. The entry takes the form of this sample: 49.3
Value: 106.8
